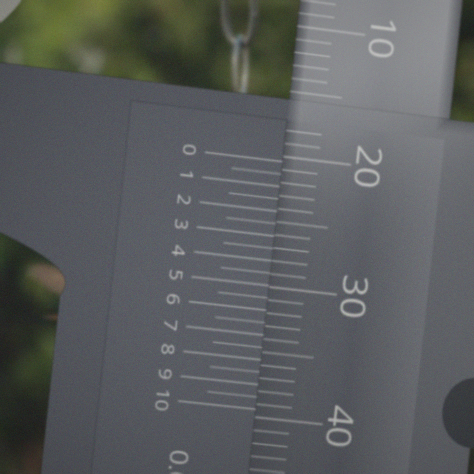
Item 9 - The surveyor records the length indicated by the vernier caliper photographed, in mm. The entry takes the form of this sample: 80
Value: 20.4
